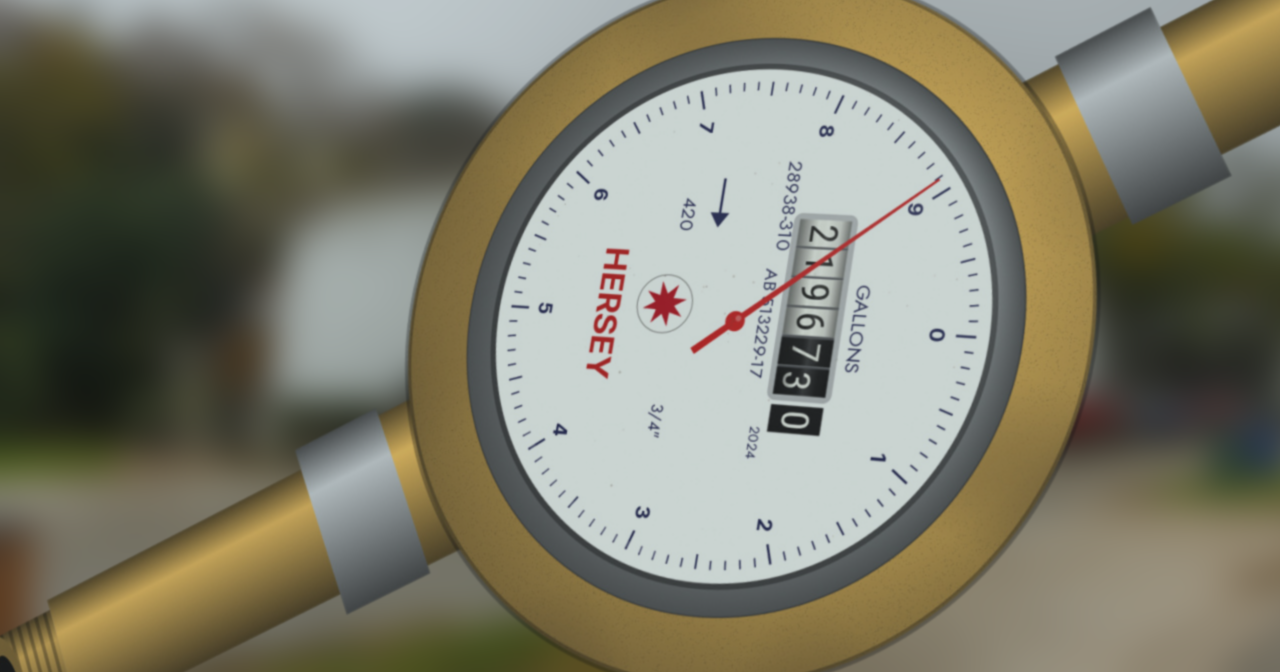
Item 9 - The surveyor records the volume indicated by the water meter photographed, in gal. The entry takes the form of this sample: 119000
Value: 2196728.9
